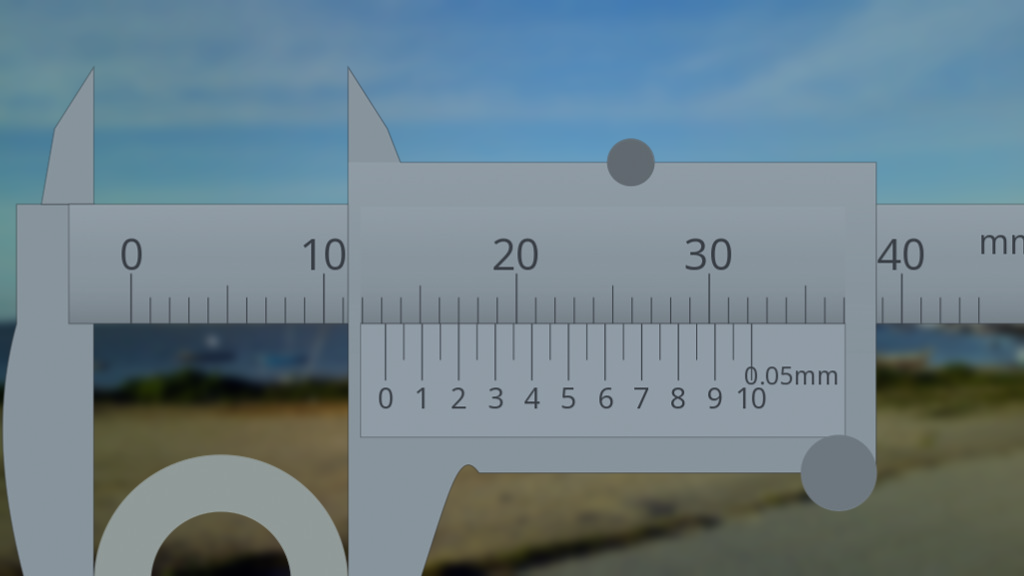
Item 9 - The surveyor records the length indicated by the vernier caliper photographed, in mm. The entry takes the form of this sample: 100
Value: 13.2
